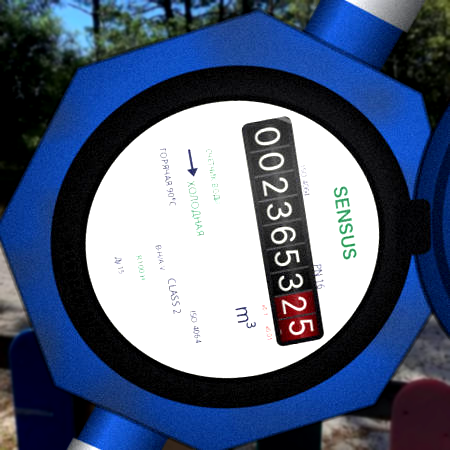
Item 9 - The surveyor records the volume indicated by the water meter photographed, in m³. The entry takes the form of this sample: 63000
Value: 23653.25
